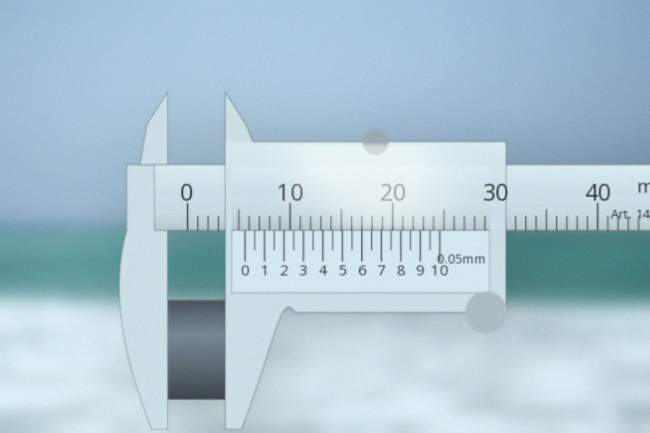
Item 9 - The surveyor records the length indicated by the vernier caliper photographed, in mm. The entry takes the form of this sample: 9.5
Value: 5.6
